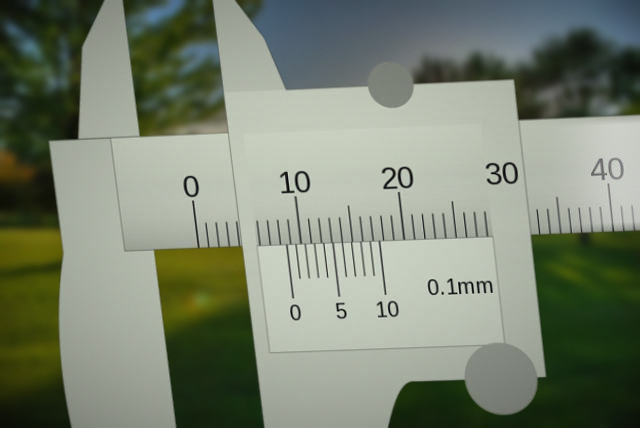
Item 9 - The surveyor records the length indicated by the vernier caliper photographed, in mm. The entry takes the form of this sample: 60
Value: 8.6
